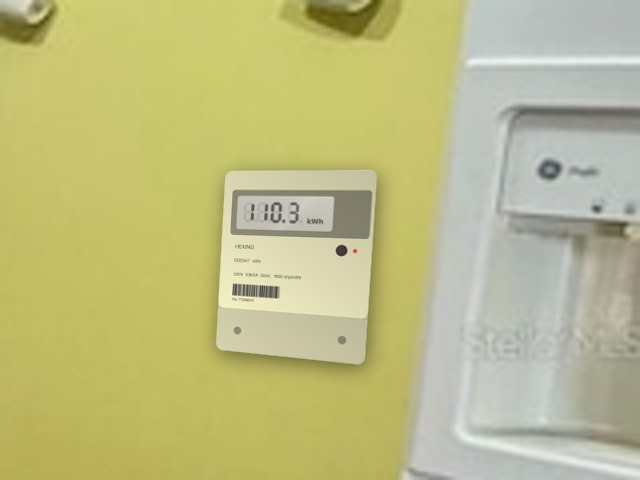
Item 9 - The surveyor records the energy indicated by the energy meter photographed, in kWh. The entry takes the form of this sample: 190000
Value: 110.3
